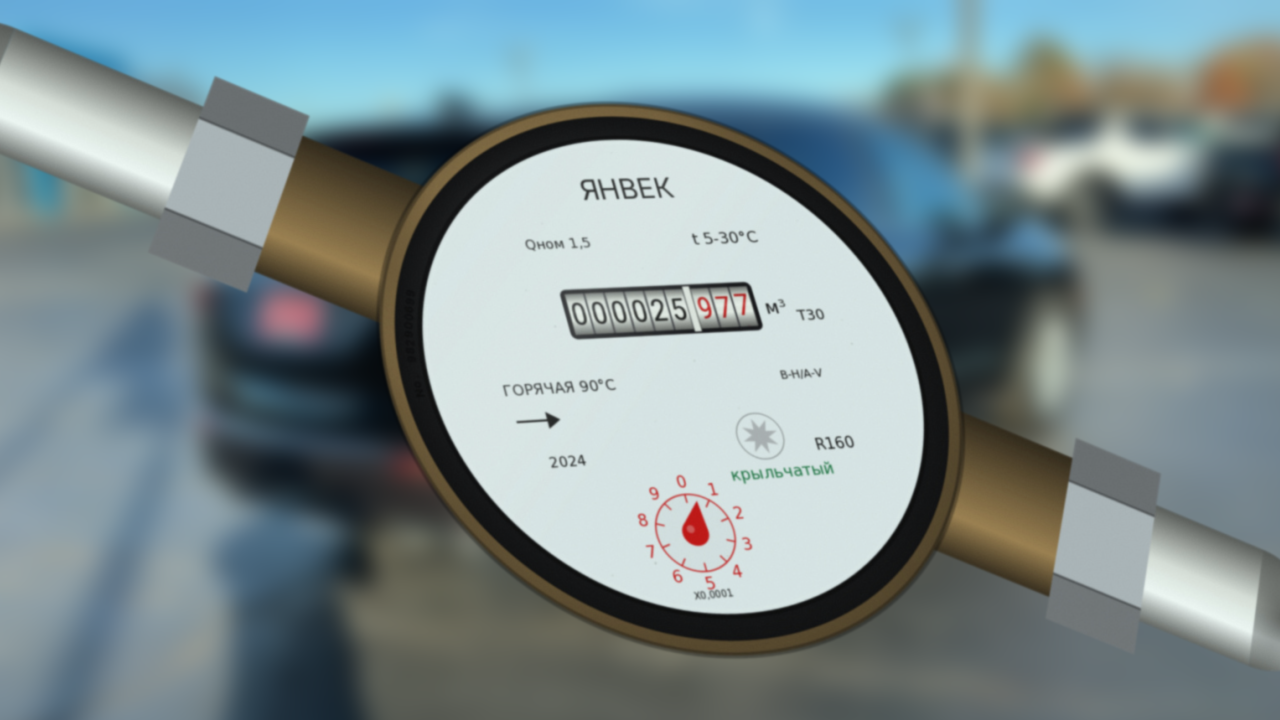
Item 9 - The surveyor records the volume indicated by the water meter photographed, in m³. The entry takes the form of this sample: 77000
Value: 25.9770
